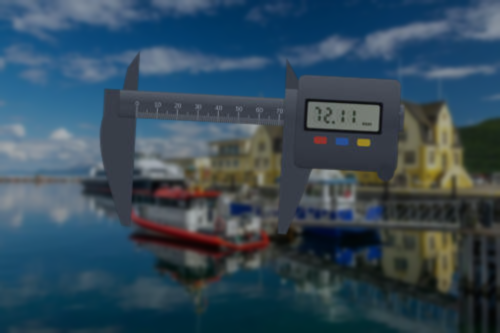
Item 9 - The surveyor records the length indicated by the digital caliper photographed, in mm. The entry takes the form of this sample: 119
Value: 72.11
